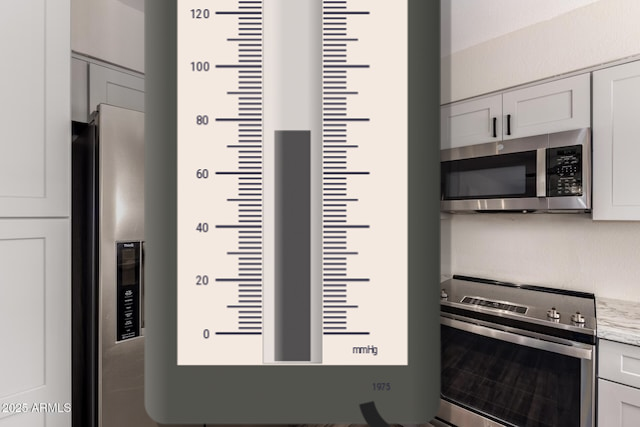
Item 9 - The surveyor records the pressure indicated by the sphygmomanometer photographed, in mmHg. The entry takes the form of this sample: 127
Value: 76
